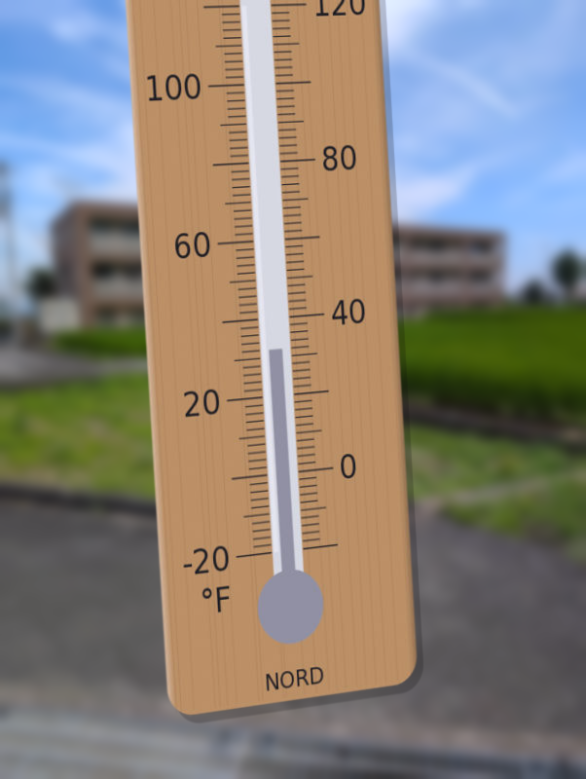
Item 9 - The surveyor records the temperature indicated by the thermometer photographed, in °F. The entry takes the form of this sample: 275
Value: 32
